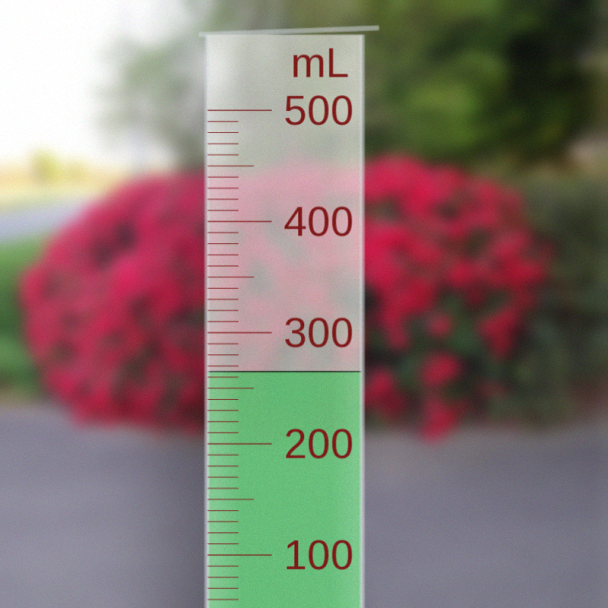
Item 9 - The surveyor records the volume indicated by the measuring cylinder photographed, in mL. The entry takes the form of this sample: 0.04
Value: 265
